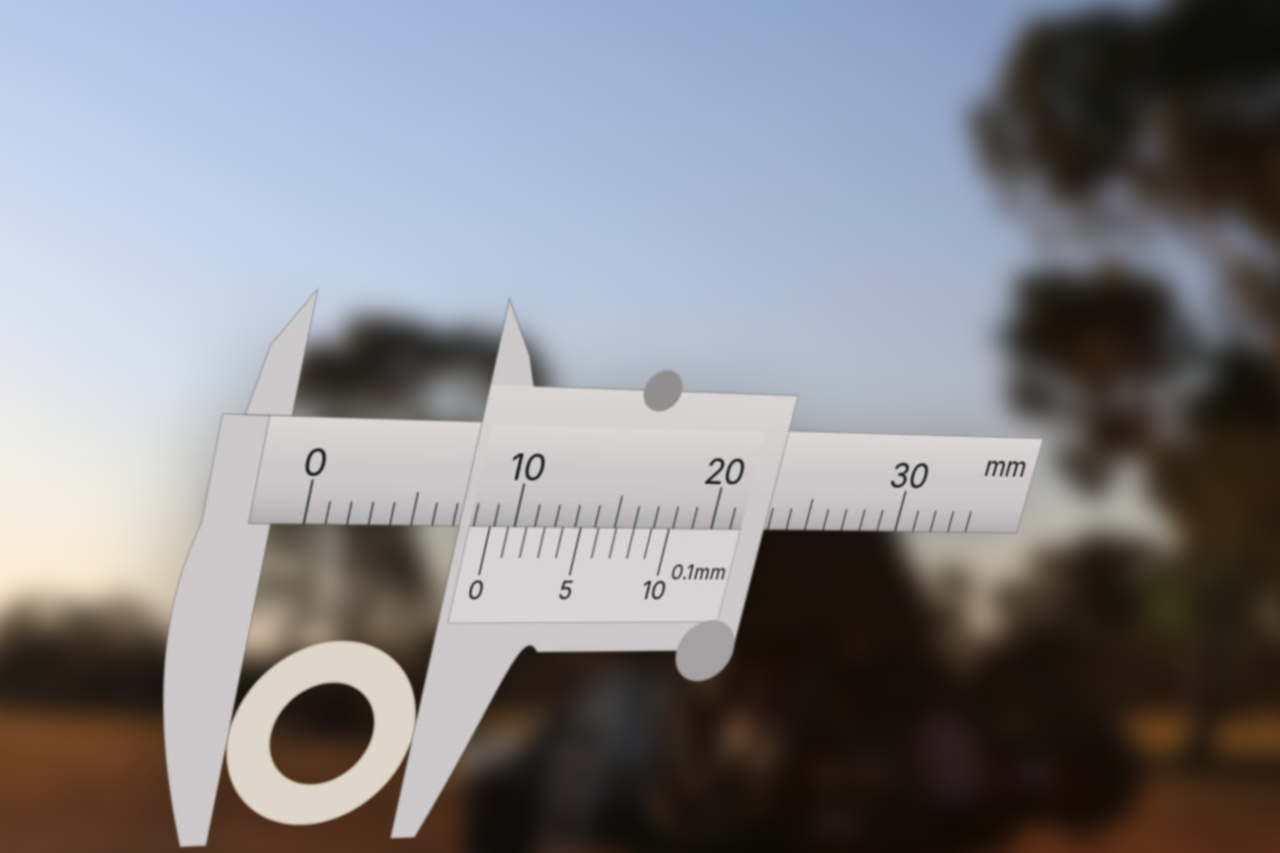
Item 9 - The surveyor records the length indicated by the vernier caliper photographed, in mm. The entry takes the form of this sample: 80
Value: 8.8
